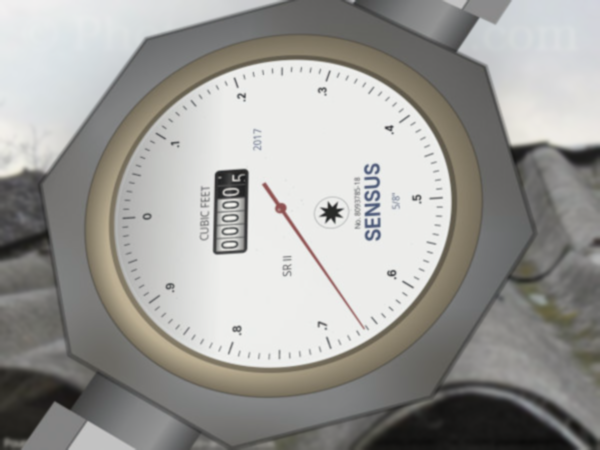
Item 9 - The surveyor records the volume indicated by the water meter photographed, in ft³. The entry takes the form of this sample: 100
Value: 4.66
